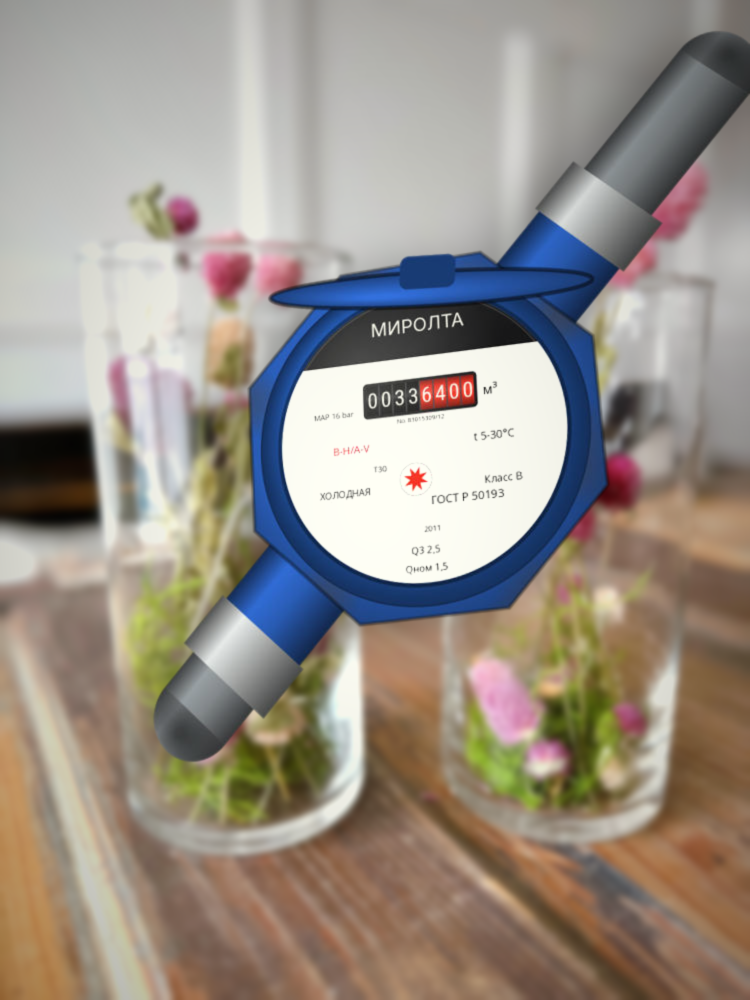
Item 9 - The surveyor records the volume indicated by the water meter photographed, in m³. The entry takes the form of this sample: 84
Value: 33.6400
